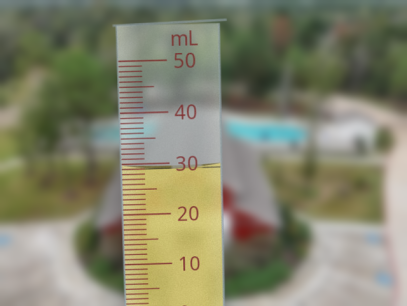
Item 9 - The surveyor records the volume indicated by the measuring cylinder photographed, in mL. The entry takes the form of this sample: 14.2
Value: 29
